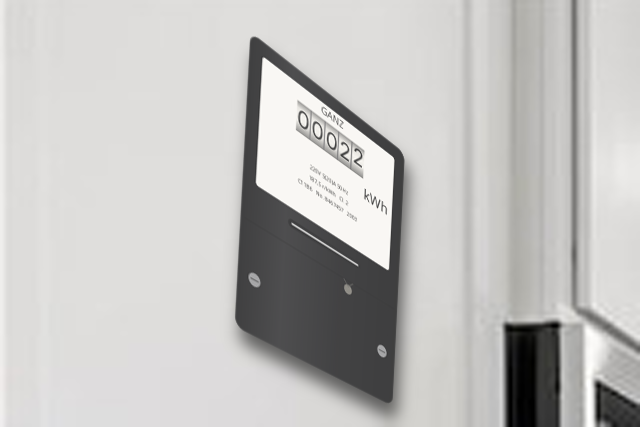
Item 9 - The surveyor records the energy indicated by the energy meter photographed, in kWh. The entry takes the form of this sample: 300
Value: 22
